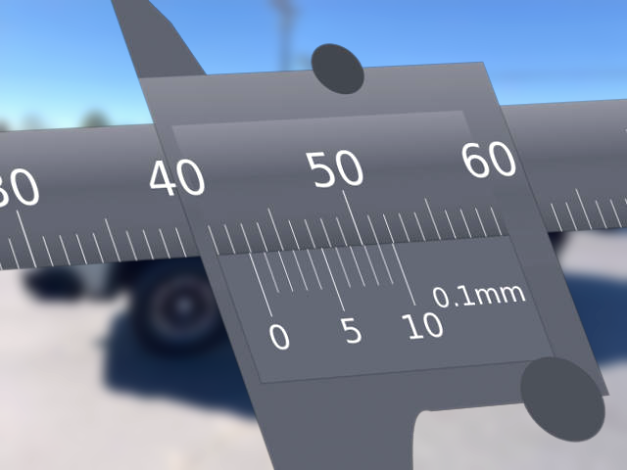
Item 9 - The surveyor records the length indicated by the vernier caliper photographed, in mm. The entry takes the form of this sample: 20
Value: 42.9
